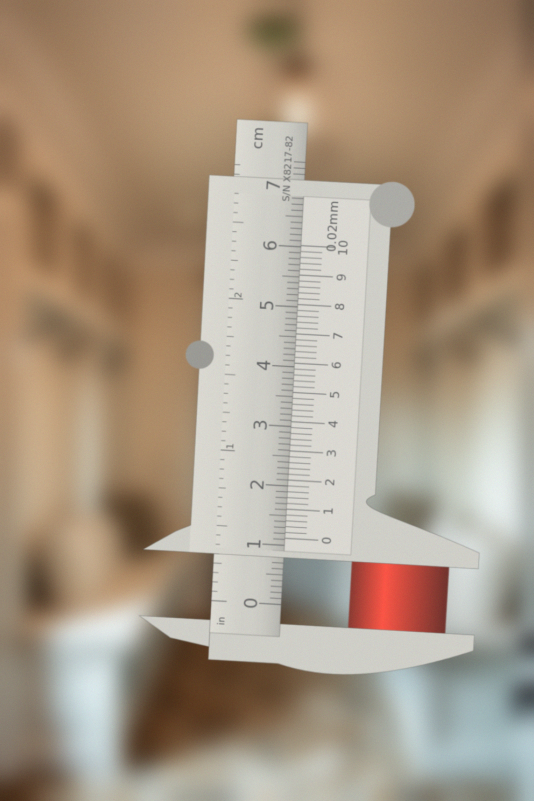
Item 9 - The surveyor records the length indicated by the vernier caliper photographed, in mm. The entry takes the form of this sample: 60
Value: 11.2
